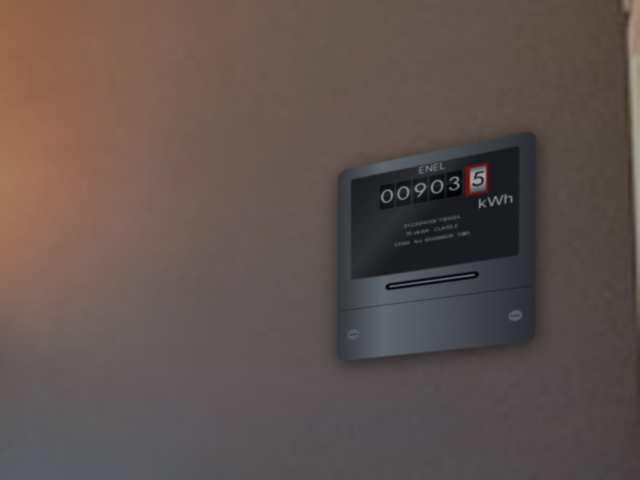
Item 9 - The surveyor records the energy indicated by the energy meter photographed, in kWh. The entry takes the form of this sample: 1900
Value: 903.5
